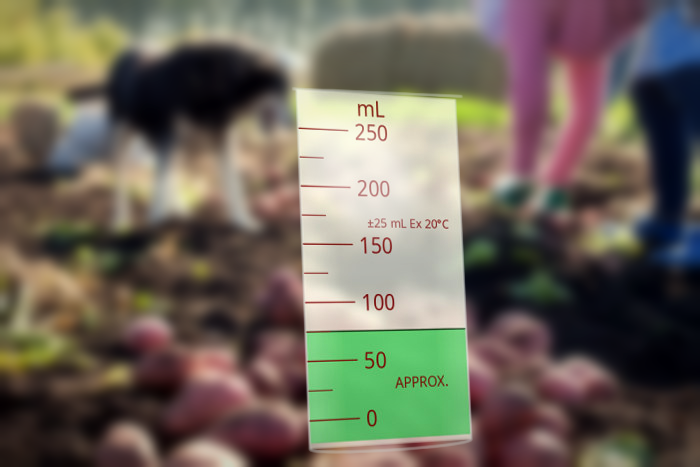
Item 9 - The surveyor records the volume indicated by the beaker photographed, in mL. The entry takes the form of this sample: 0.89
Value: 75
